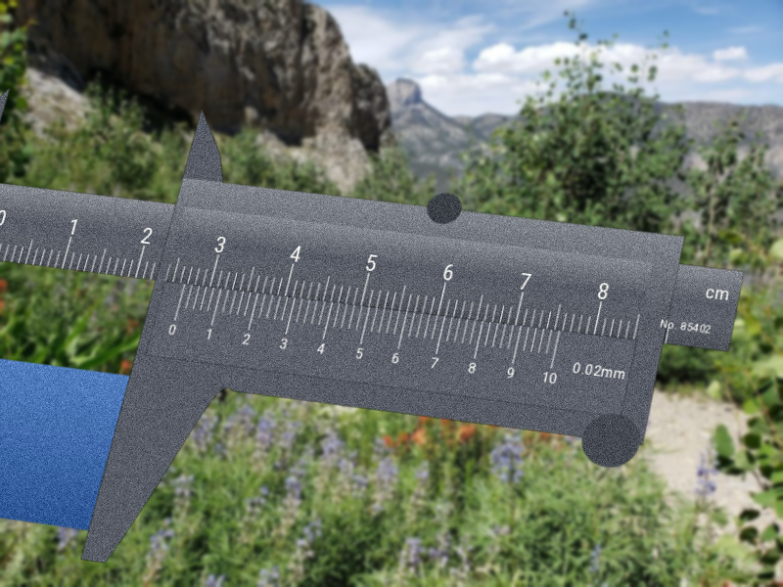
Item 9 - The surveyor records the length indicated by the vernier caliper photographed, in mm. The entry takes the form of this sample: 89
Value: 26.6
